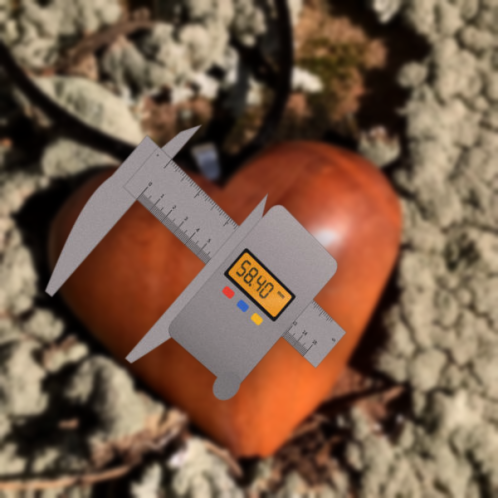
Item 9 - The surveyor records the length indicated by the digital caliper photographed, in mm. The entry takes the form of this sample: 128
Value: 58.40
